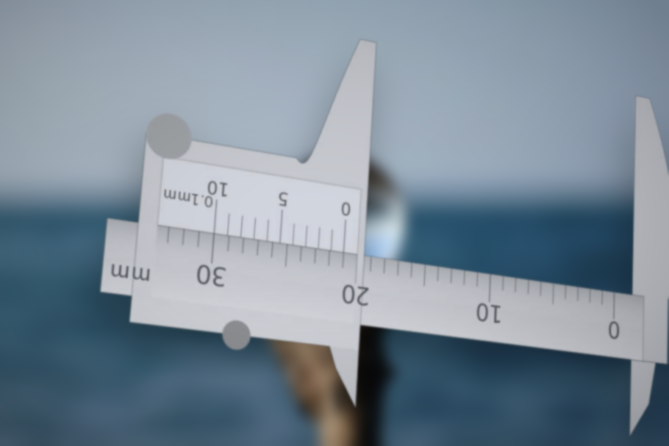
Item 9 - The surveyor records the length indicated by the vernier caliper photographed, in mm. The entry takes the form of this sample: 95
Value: 21.0
